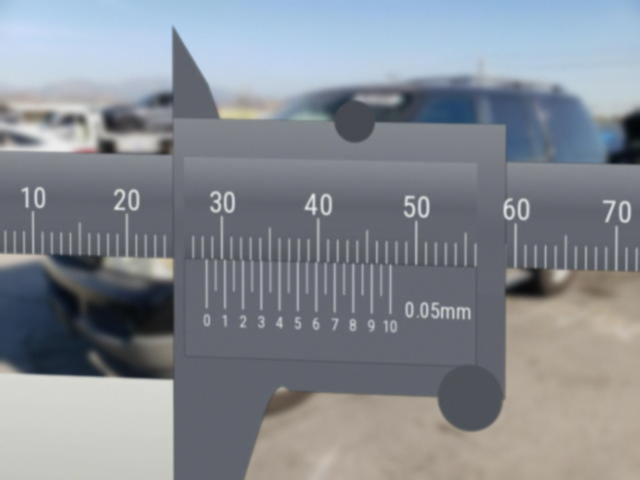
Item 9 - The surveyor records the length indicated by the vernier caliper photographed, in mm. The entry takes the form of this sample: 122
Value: 28.4
